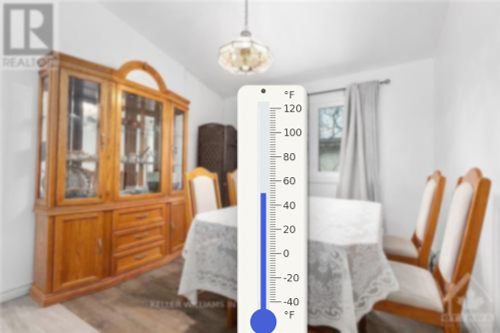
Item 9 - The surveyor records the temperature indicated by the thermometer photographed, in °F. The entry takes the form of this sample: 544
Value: 50
